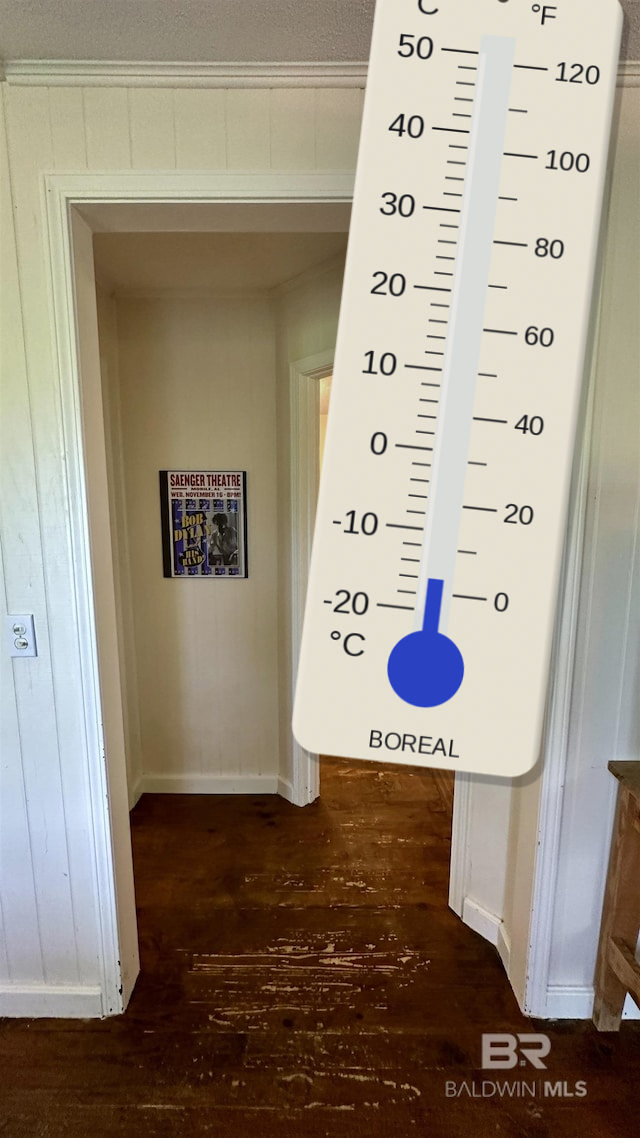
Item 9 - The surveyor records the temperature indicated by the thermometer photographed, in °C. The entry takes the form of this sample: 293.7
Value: -16
